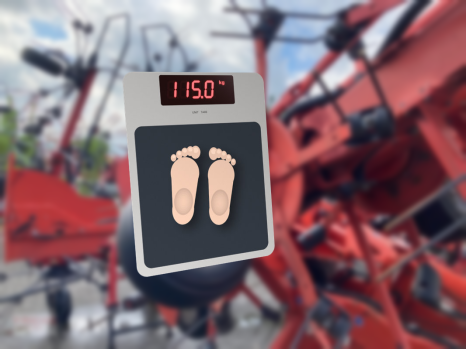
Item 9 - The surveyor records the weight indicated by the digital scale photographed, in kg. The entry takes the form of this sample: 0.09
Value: 115.0
